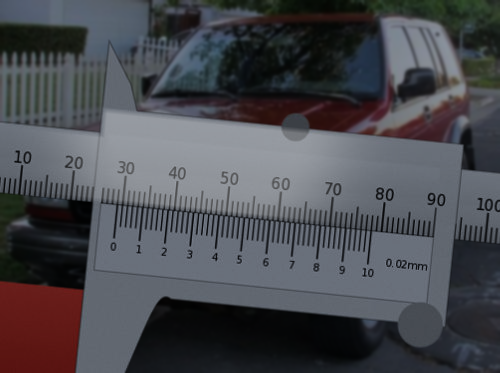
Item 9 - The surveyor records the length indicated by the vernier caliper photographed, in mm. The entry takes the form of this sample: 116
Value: 29.0
